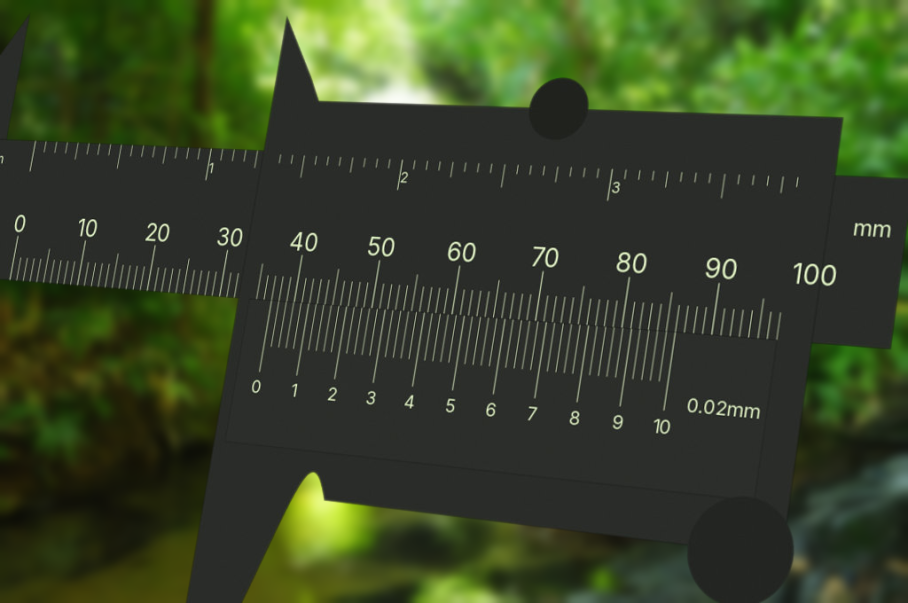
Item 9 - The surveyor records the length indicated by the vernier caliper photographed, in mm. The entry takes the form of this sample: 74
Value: 37.0
